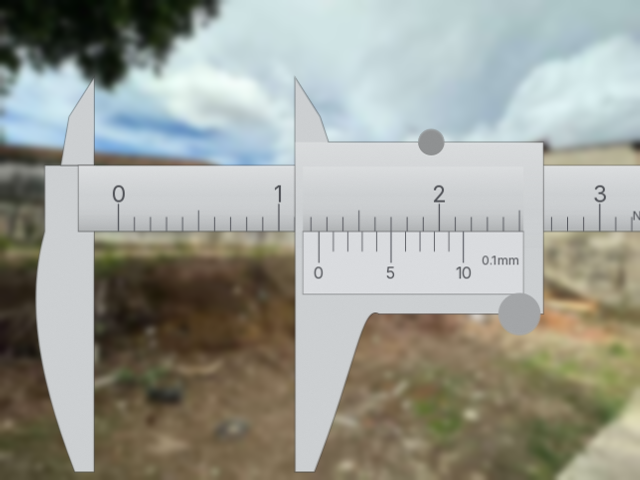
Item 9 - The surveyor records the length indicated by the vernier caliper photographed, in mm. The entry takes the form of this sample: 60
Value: 12.5
